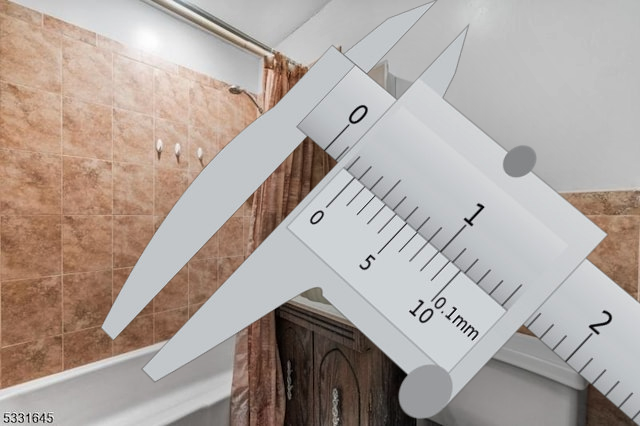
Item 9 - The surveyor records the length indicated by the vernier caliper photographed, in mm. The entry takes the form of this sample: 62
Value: 2.7
